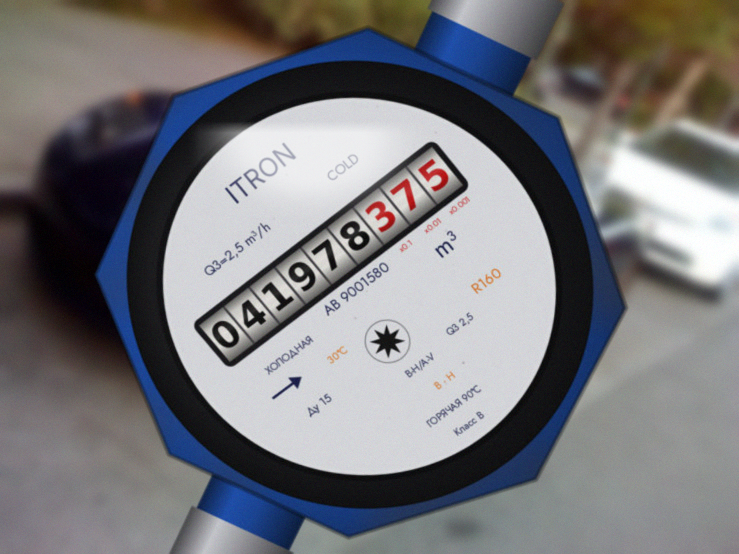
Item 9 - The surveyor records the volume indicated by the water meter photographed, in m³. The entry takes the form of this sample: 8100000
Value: 41978.375
